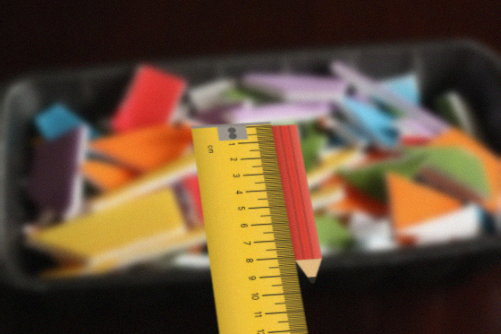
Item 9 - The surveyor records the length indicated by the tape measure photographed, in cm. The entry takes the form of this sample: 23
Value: 9.5
